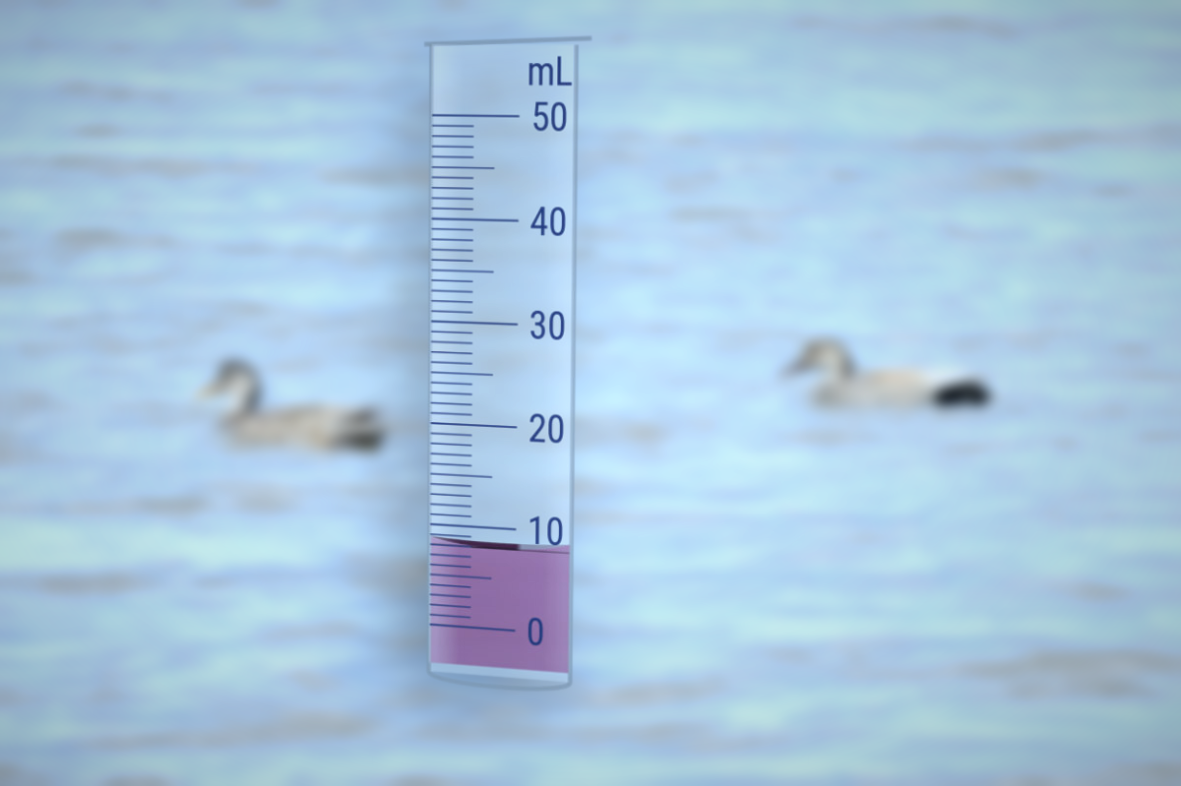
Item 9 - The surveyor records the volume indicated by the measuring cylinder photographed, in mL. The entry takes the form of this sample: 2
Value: 8
